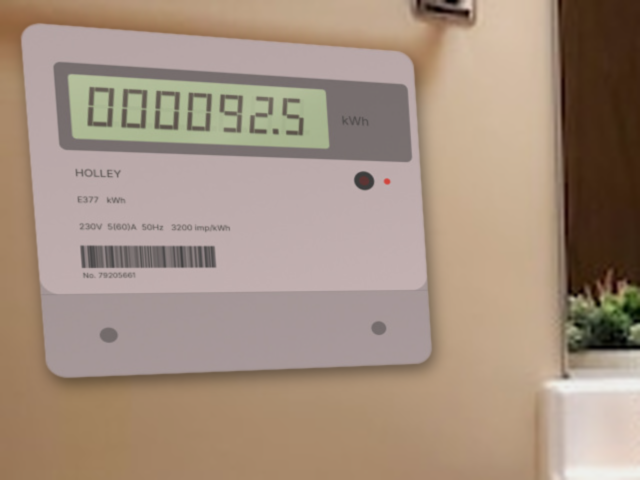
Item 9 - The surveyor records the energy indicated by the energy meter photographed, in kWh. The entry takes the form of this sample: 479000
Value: 92.5
